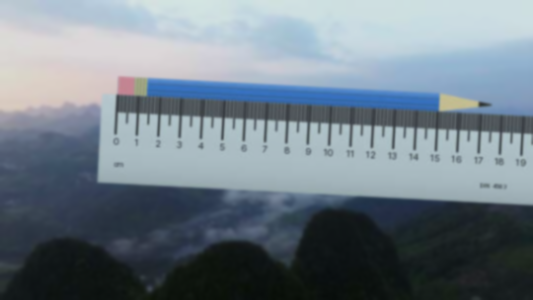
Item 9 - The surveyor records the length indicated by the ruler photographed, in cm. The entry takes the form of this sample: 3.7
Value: 17.5
